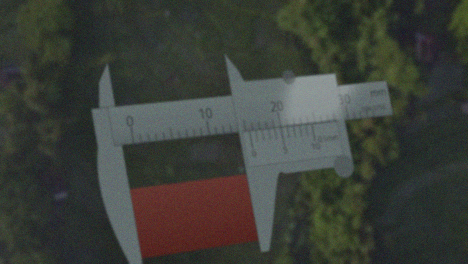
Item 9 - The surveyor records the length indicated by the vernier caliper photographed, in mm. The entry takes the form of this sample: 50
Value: 15.5
